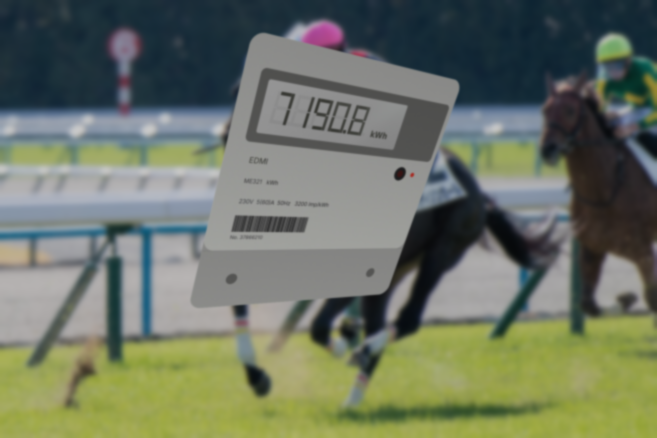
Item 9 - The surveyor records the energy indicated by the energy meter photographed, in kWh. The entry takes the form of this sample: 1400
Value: 7190.8
